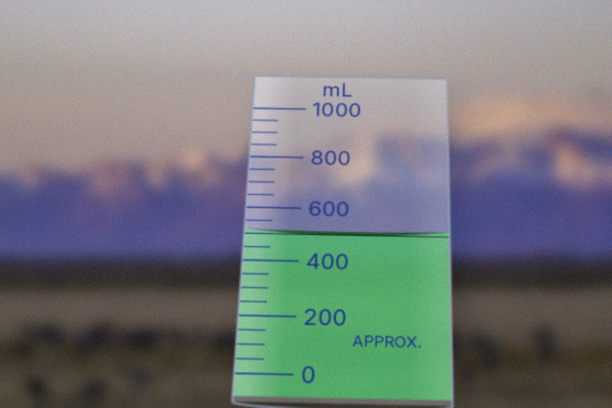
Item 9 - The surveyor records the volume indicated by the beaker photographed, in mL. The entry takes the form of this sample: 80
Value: 500
